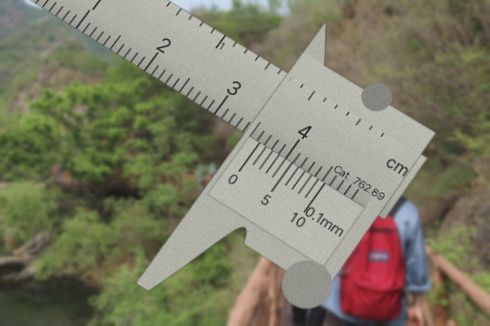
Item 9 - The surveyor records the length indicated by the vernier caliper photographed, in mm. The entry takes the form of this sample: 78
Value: 36.4
